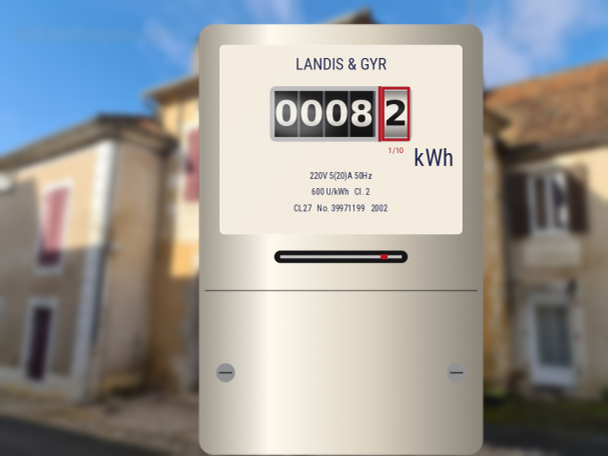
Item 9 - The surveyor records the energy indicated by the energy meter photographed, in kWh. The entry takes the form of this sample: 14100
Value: 8.2
